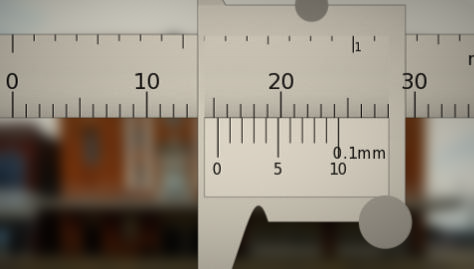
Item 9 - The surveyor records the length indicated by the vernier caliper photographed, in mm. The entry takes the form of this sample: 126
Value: 15.3
